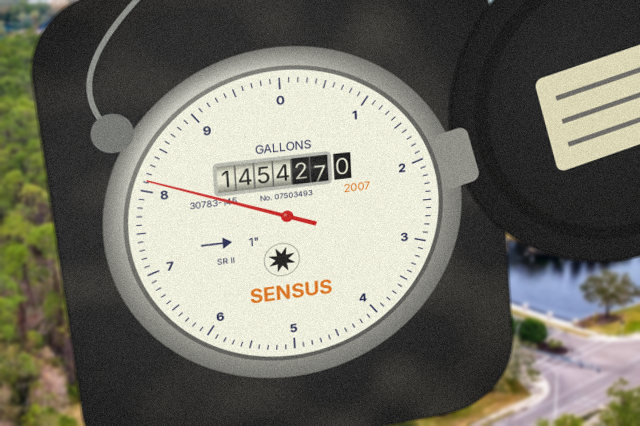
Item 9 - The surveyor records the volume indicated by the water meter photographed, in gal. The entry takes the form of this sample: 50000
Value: 1454268.1
